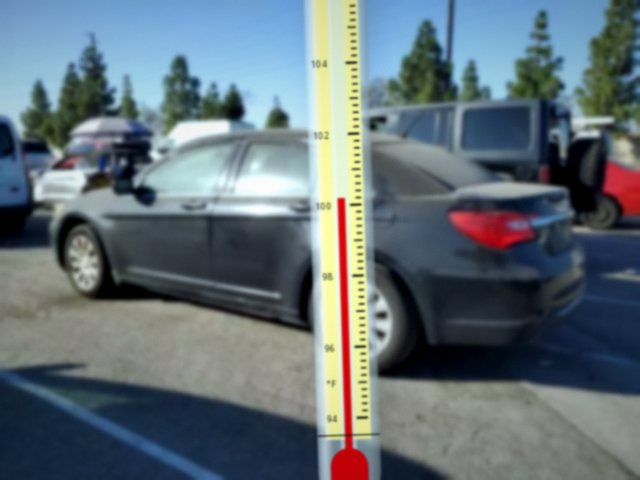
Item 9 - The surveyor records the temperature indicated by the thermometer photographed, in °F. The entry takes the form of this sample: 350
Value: 100.2
